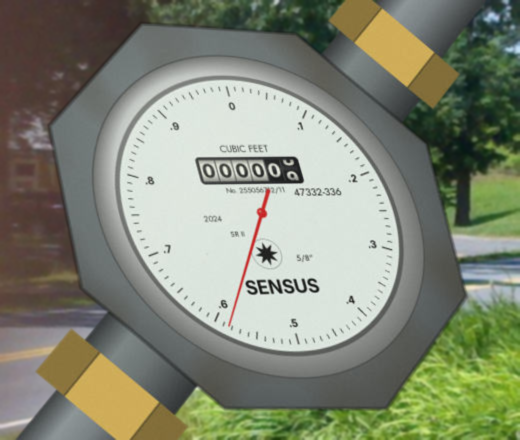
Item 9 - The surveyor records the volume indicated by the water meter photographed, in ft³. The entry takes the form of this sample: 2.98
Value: 8.58
